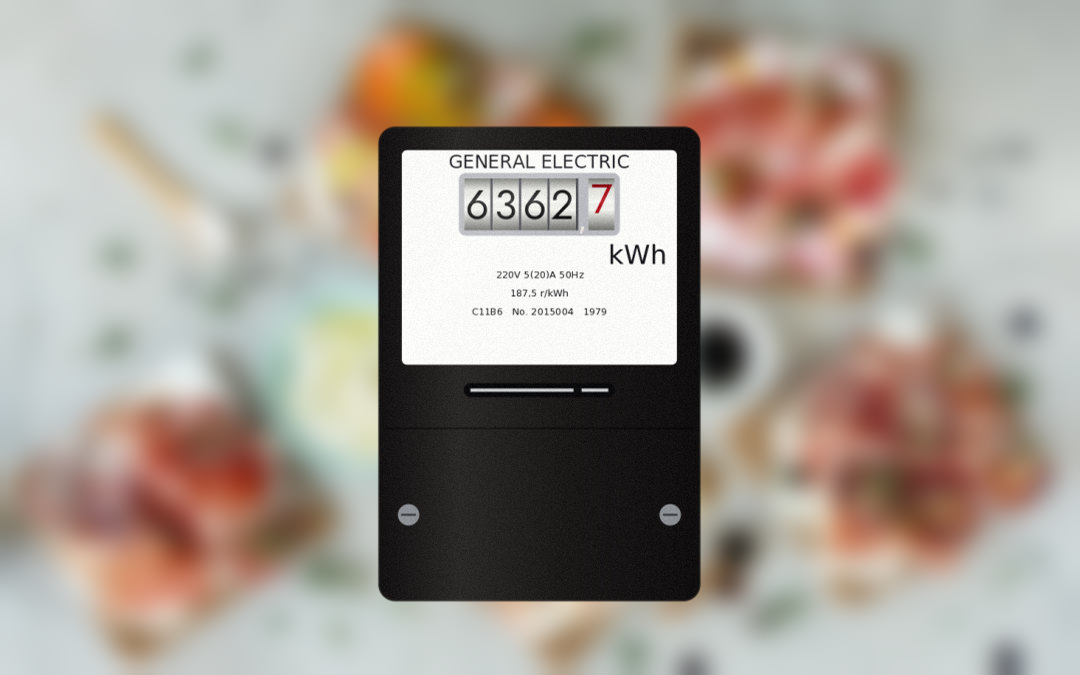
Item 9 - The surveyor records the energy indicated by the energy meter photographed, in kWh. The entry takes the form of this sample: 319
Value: 6362.7
